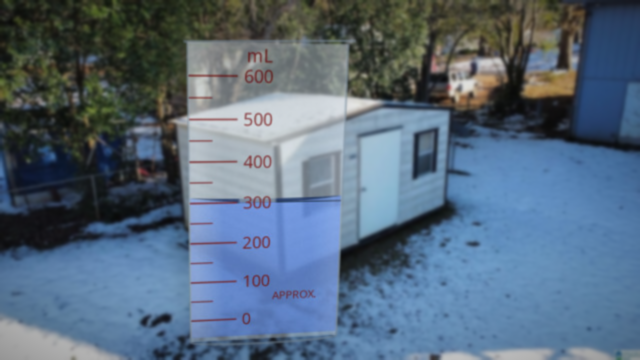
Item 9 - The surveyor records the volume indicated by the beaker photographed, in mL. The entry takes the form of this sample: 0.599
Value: 300
